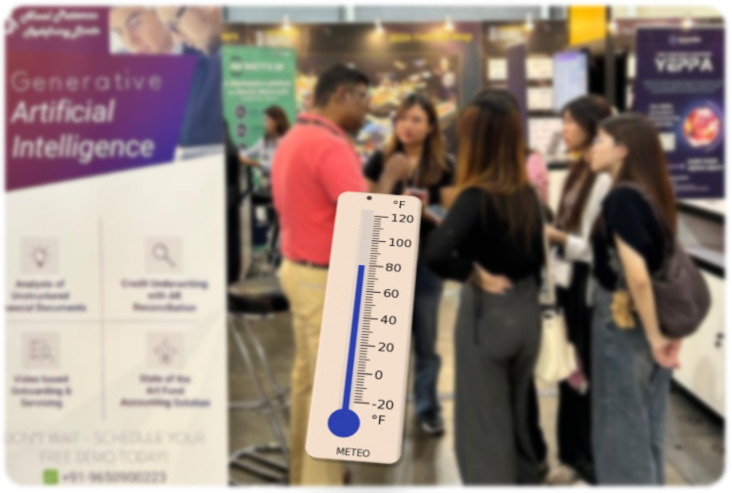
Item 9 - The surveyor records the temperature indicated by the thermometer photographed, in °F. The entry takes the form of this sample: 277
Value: 80
